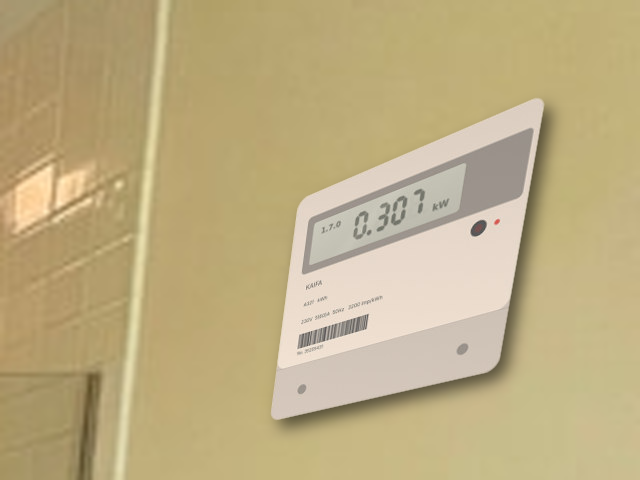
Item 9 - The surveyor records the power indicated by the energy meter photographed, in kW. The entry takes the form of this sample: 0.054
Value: 0.307
